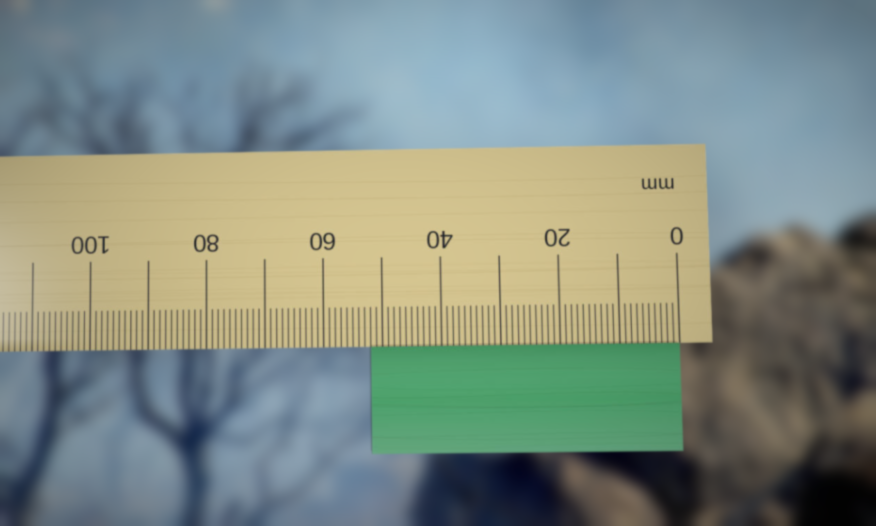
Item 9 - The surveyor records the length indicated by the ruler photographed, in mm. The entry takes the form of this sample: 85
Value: 52
